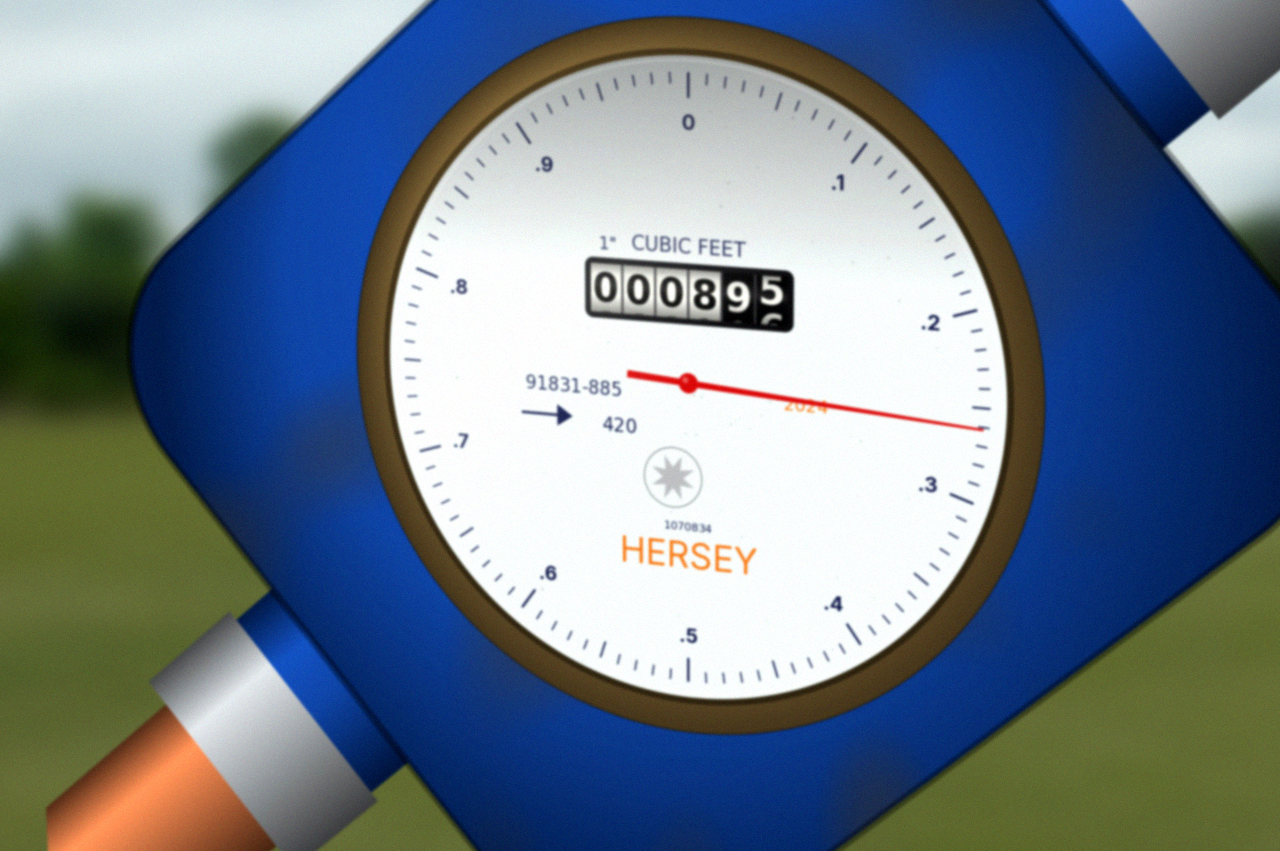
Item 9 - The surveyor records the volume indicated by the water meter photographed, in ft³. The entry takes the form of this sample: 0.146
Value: 895.26
